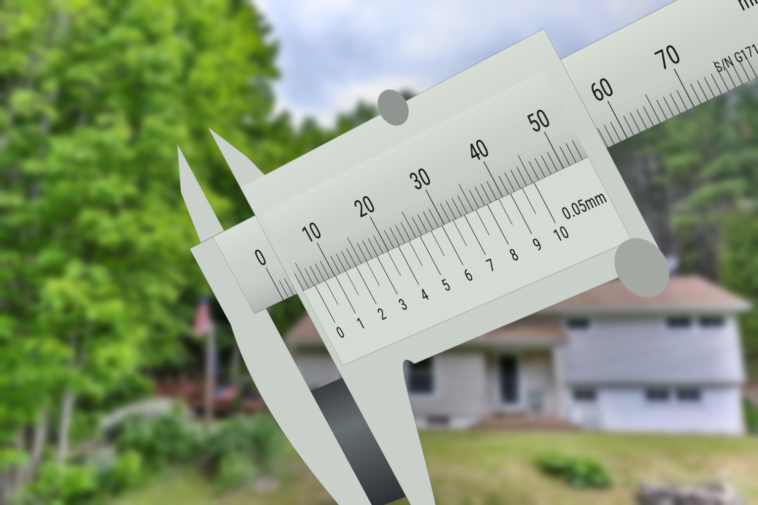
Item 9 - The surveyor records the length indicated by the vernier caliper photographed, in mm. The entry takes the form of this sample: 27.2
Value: 6.2
